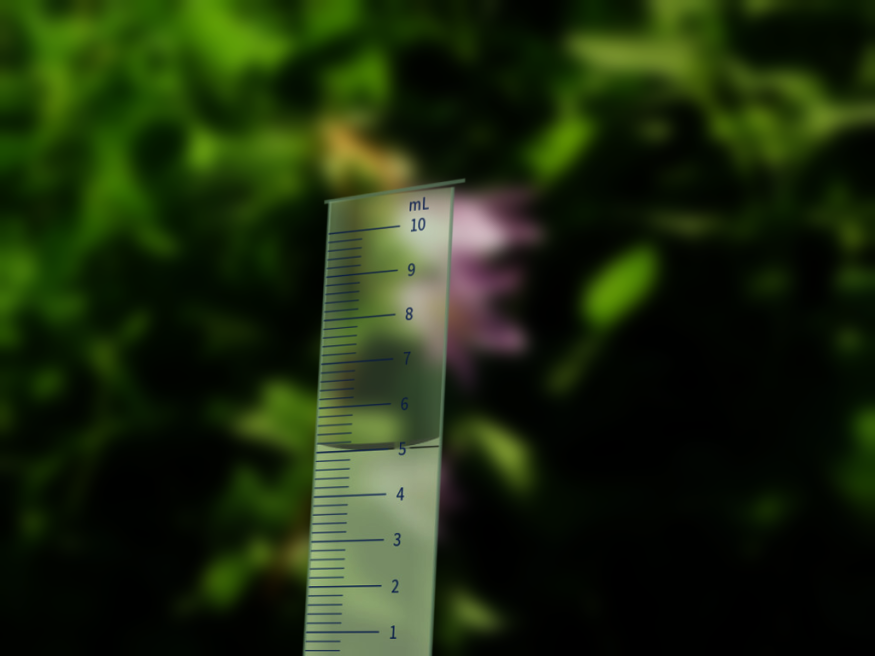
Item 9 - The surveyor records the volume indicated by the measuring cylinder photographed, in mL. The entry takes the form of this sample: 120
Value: 5
